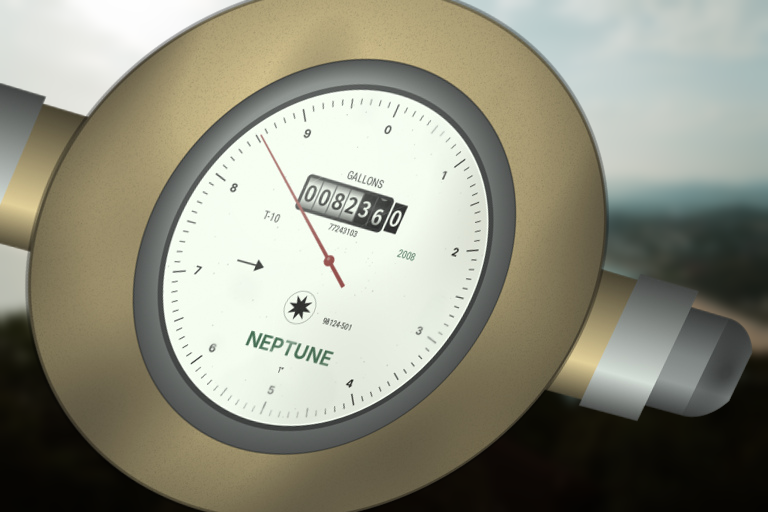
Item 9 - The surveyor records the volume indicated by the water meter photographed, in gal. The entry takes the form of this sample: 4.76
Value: 82358.5
